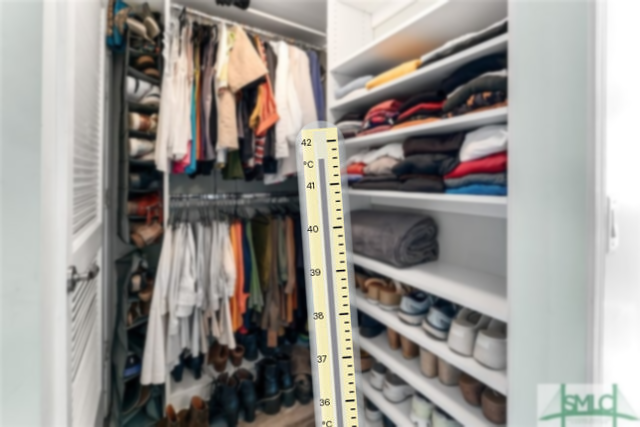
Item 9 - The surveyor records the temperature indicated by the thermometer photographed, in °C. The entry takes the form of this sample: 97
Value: 41.6
